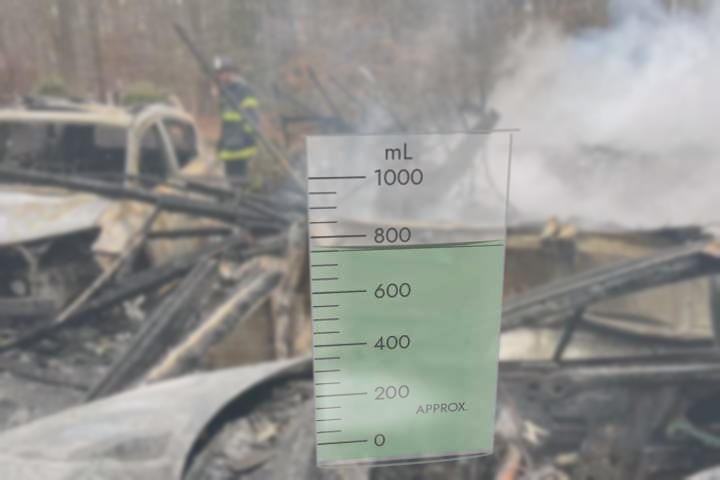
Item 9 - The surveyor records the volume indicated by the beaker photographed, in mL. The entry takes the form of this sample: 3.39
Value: 750
